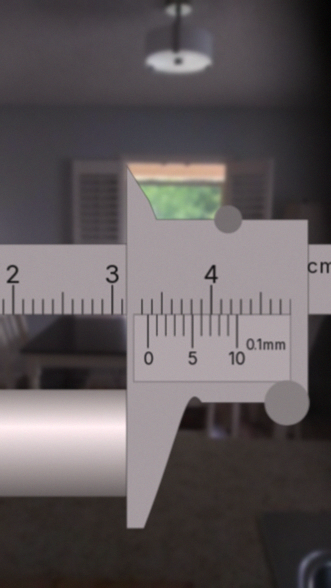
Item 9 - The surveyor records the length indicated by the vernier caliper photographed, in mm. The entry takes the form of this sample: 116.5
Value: 33.6
